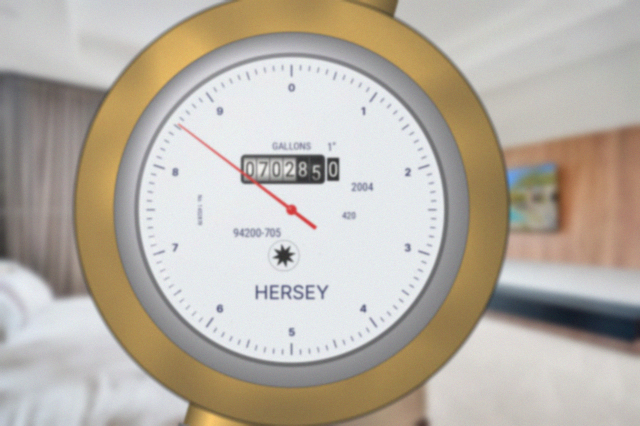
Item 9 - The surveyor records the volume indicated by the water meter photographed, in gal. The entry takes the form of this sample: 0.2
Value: 702848.5
